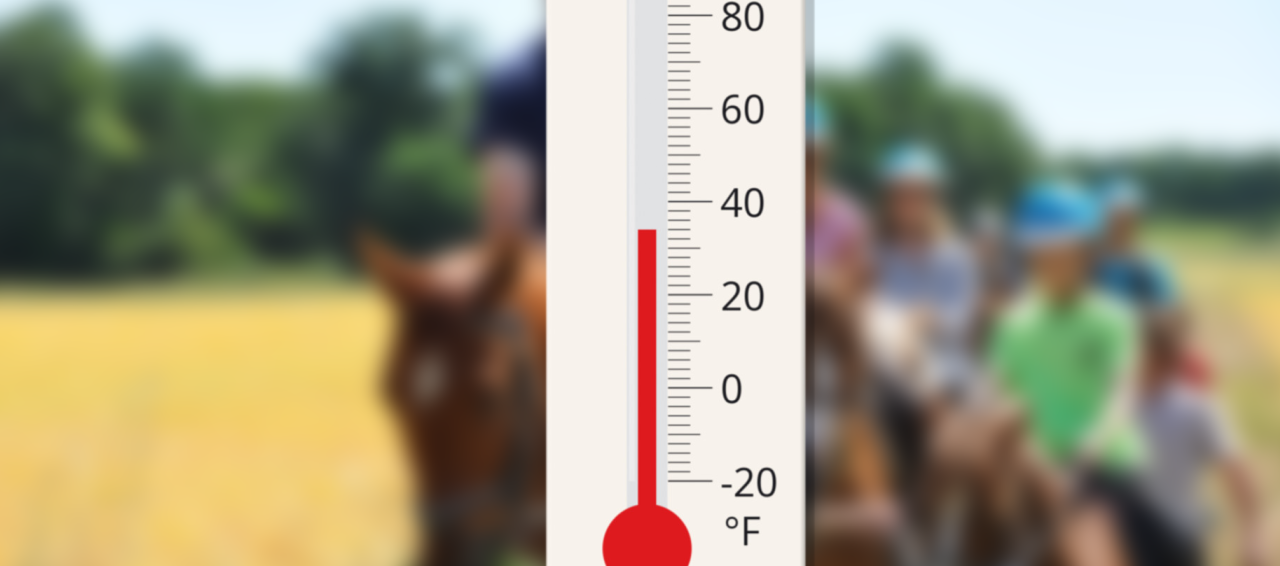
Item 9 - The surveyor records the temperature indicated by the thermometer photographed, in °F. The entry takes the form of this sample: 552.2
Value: 34
